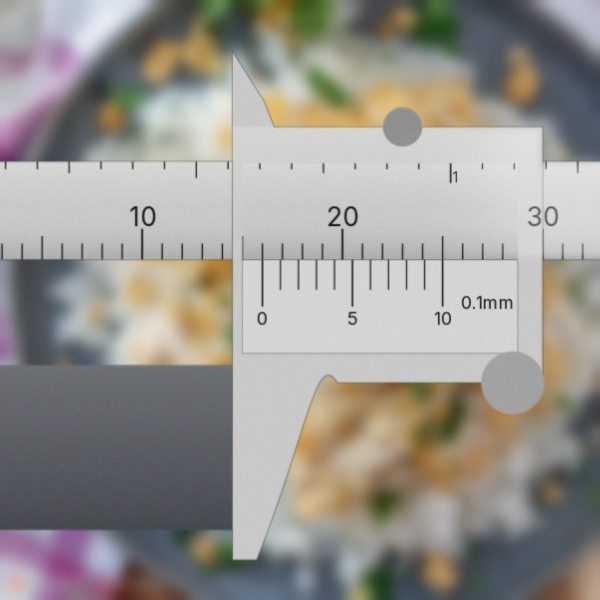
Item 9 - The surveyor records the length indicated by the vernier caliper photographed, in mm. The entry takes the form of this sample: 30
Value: 16.0
